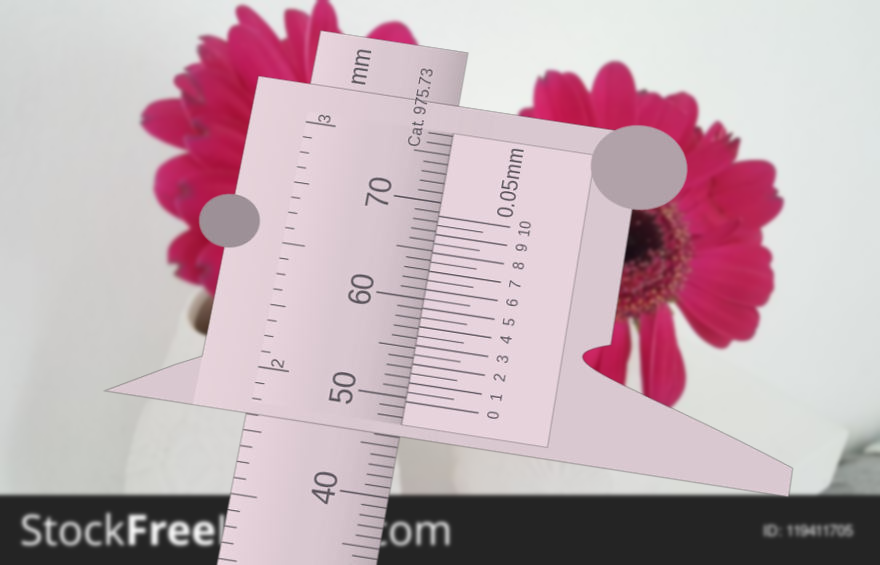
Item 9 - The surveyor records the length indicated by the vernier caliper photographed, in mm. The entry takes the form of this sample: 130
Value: 49.6
